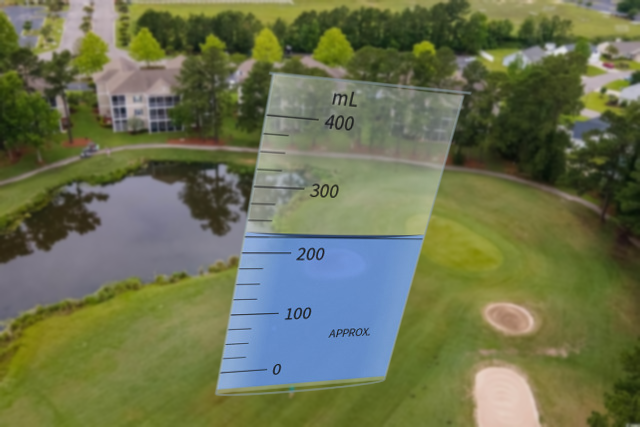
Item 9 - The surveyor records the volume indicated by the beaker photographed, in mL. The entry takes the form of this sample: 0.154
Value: 225
